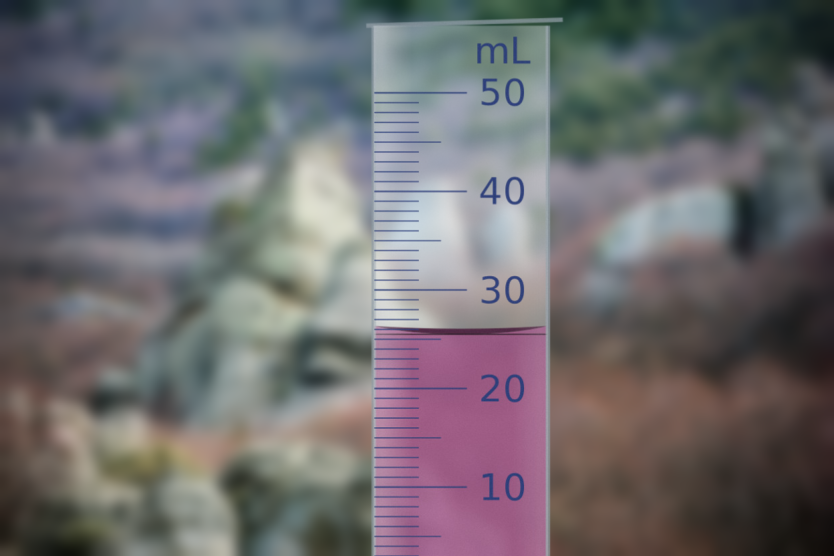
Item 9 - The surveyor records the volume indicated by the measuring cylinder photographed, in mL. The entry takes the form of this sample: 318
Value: 25.5
